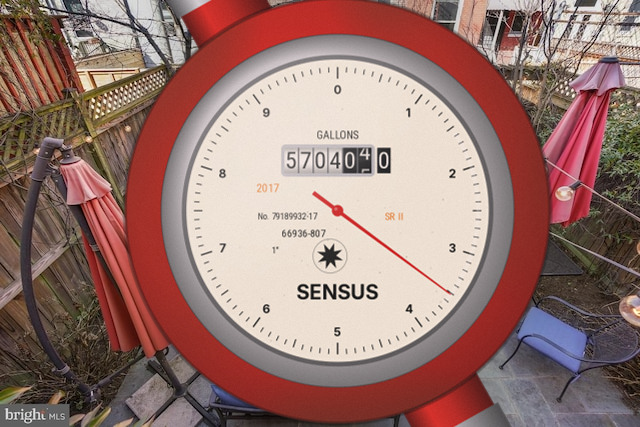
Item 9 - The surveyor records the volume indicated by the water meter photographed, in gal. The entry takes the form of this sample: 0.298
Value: 5704043.5
